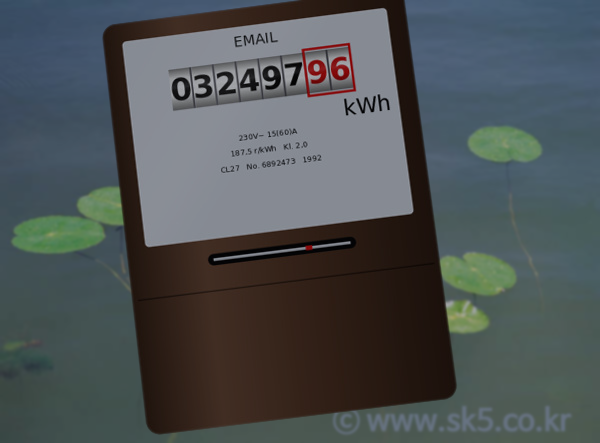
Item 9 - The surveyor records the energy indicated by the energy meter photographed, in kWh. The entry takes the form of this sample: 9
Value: 32497.96
